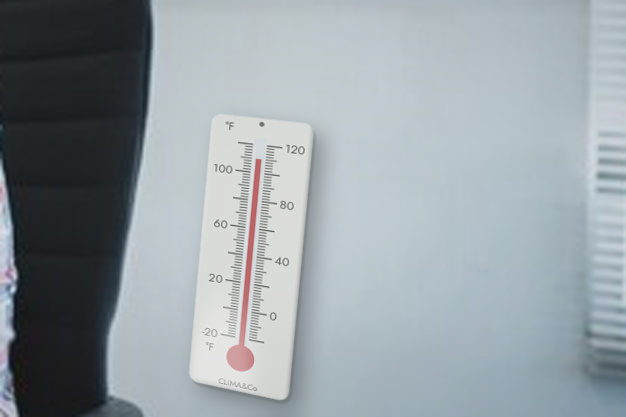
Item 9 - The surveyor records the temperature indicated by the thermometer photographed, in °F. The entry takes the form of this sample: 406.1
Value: 110
